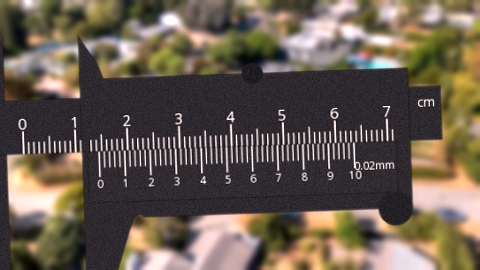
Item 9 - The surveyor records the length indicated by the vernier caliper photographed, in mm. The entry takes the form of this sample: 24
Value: 14.5
